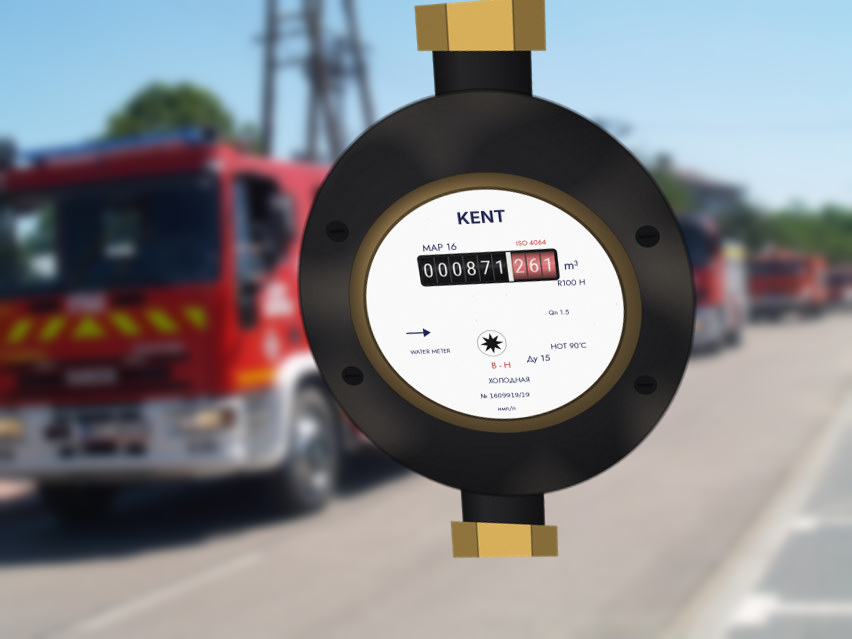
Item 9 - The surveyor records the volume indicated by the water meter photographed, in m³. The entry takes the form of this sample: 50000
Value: 871.261
